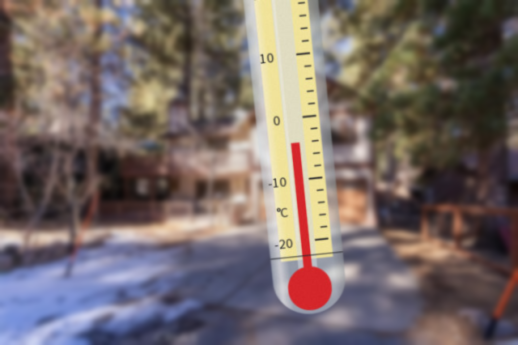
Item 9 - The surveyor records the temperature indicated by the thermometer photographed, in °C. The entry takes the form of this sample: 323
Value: -4
